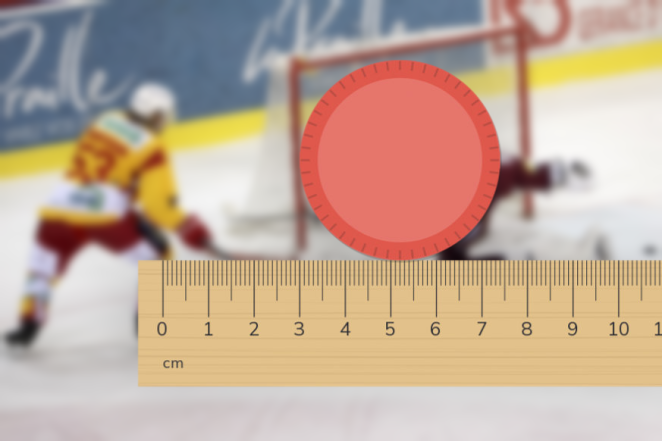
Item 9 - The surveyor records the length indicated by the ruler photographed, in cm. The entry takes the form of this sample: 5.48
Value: 4.4
